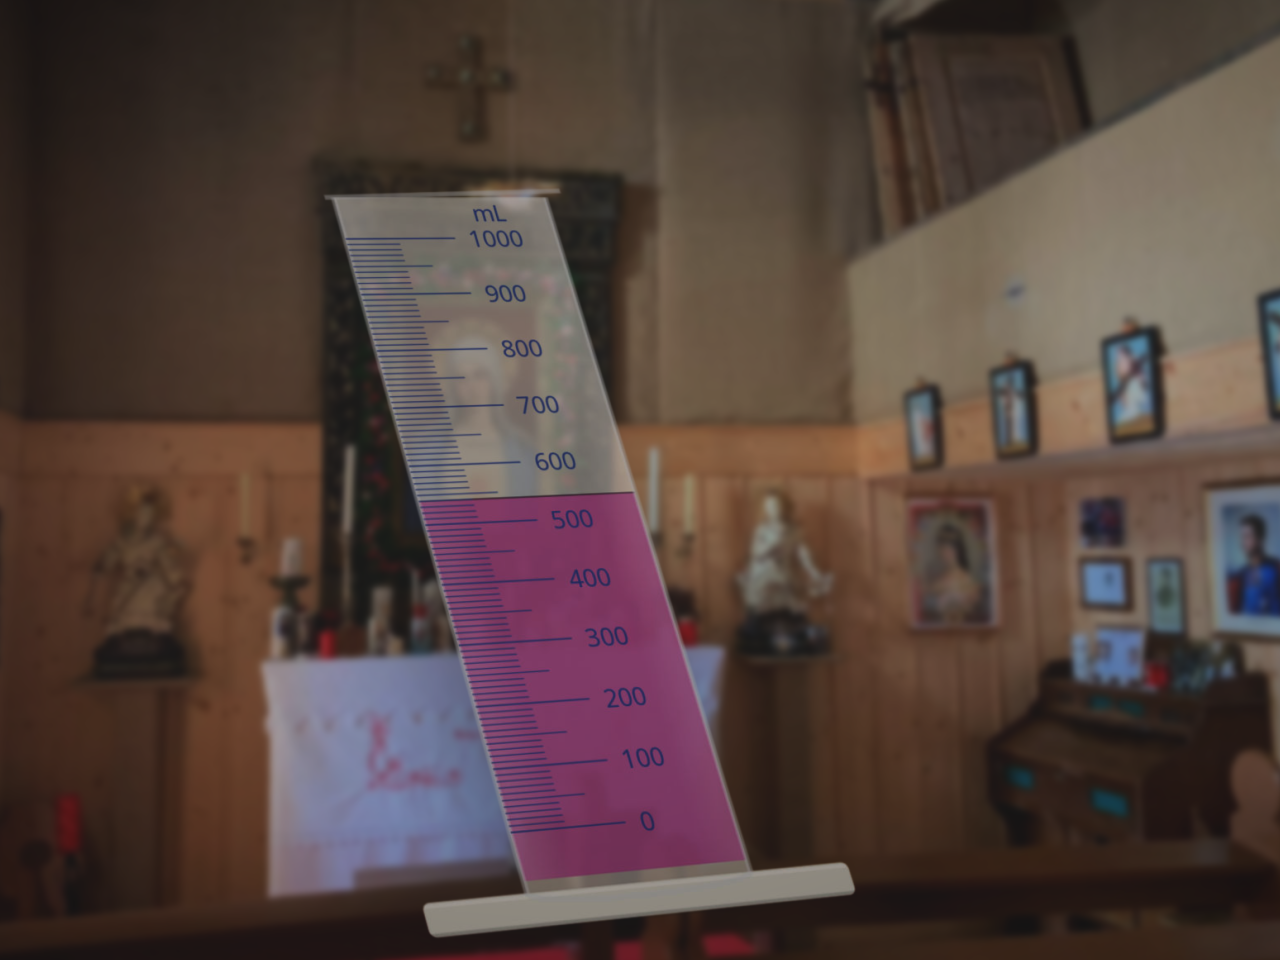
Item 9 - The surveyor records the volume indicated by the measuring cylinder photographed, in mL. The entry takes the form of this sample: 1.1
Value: 540
